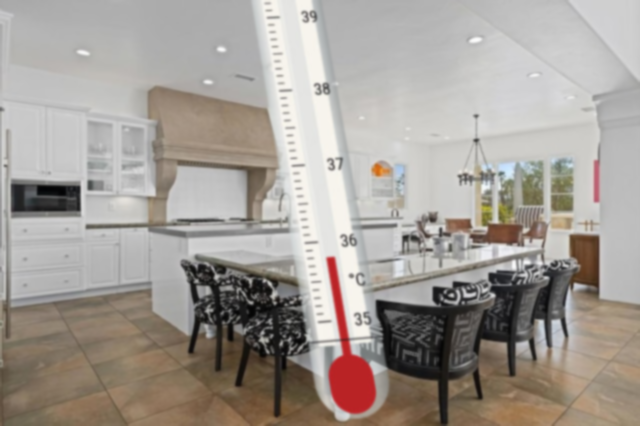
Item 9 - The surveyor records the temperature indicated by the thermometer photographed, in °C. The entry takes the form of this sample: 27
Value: 35.8
